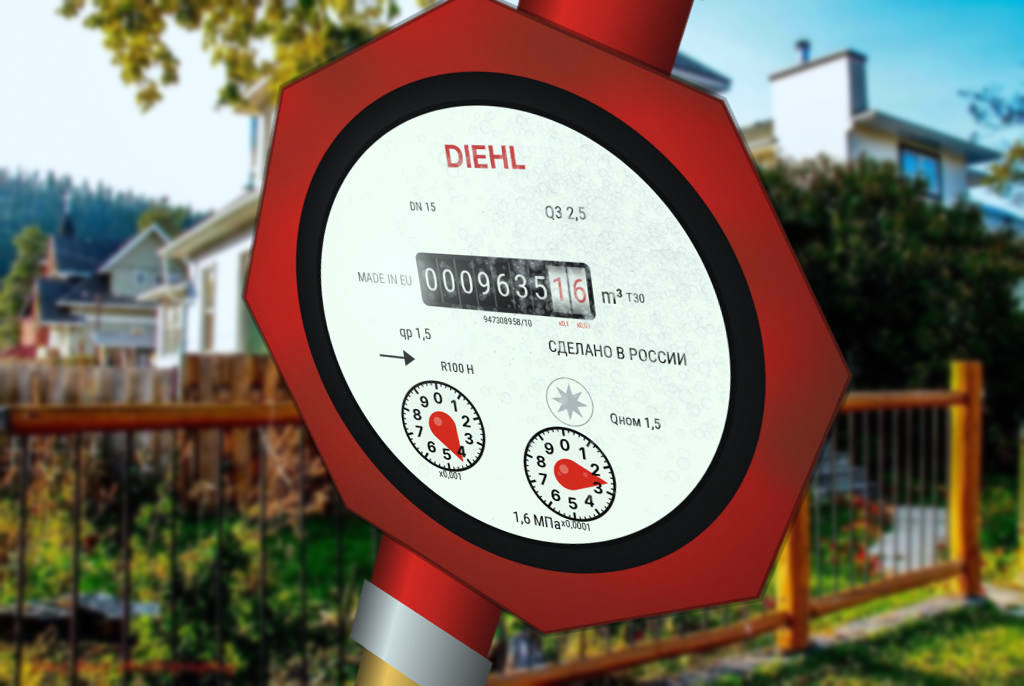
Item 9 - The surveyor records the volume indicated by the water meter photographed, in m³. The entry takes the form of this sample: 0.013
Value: 9635.1642
